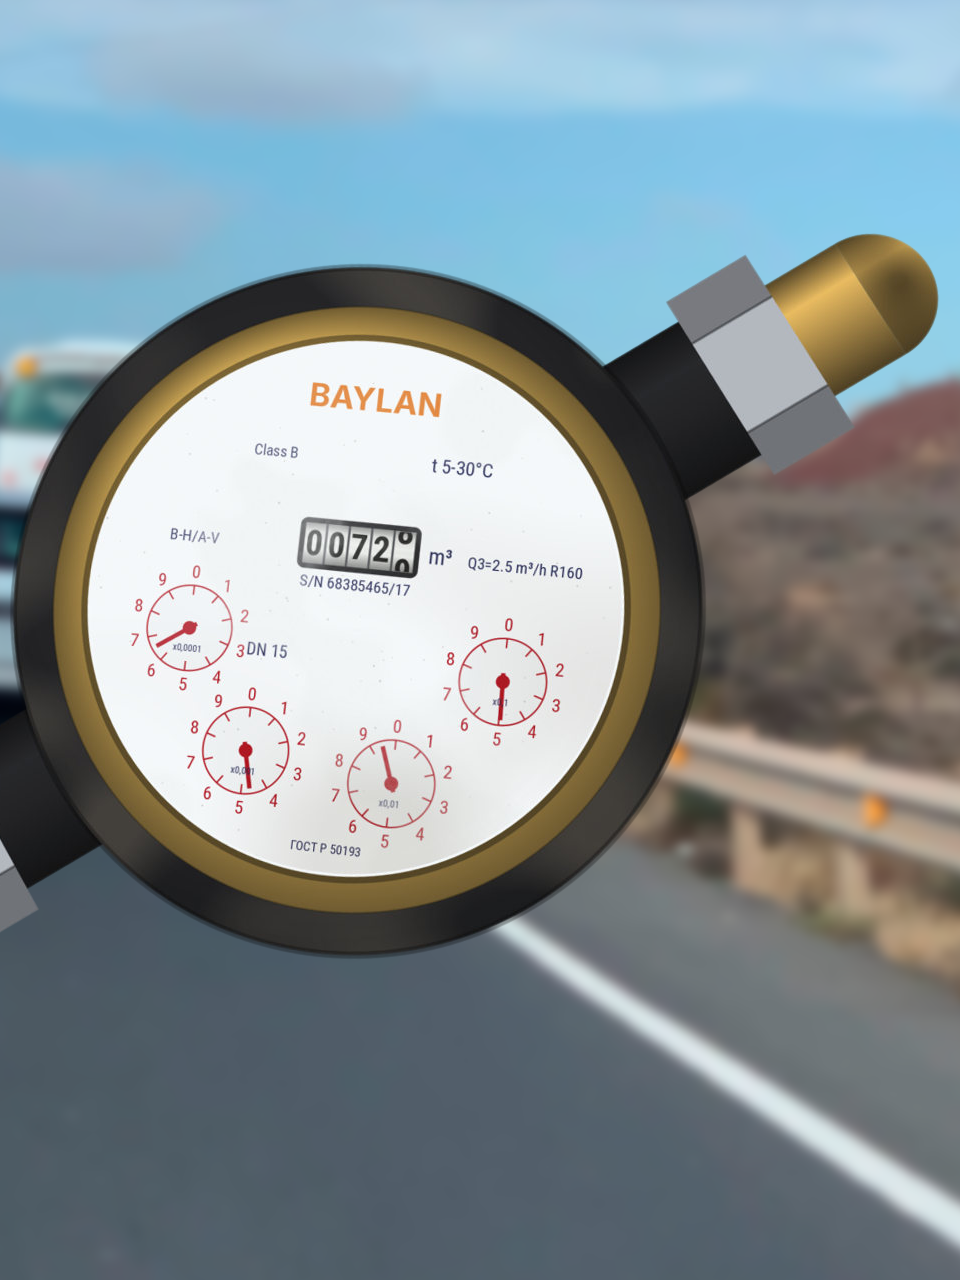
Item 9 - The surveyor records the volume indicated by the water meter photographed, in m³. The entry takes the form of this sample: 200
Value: 728.4946
